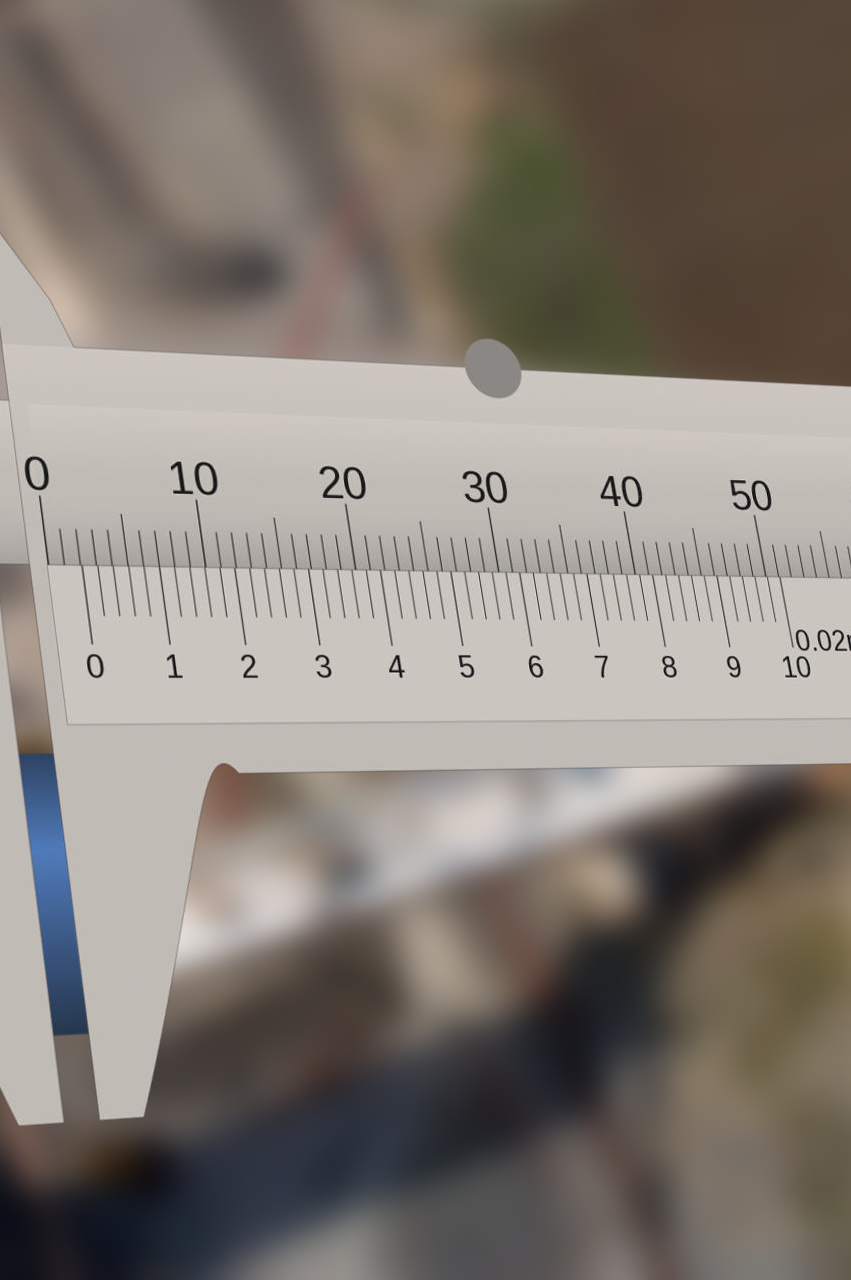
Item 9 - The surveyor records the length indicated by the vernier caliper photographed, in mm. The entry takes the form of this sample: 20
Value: 2.1
